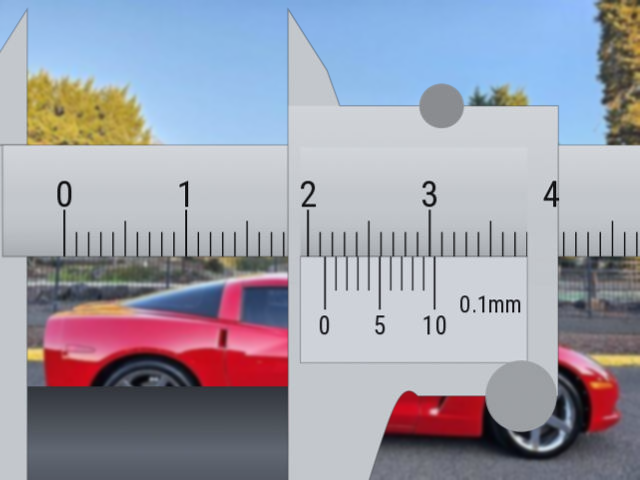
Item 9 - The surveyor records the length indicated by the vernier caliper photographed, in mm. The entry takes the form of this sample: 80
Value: 21.4
